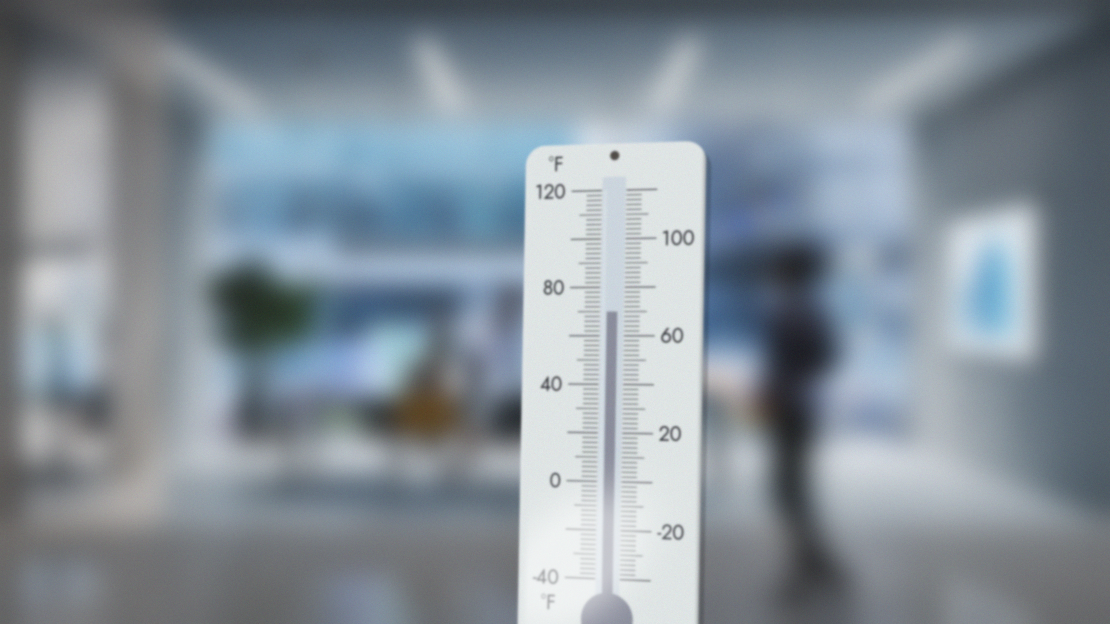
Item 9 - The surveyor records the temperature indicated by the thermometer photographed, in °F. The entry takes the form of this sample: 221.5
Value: 70
